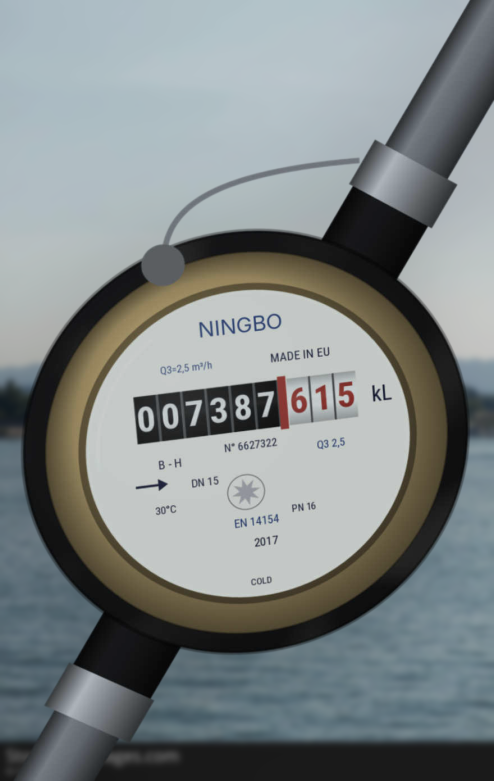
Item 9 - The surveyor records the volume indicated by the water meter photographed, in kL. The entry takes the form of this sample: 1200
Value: 7387.615
